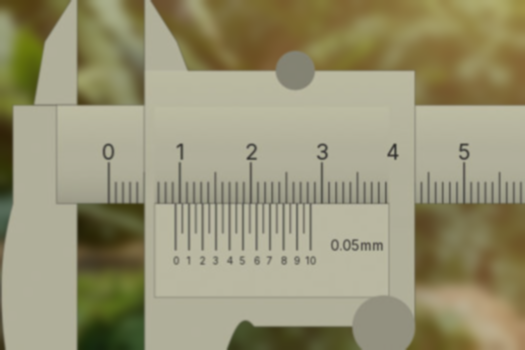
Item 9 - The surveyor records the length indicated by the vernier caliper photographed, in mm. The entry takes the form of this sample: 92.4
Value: 9.4
